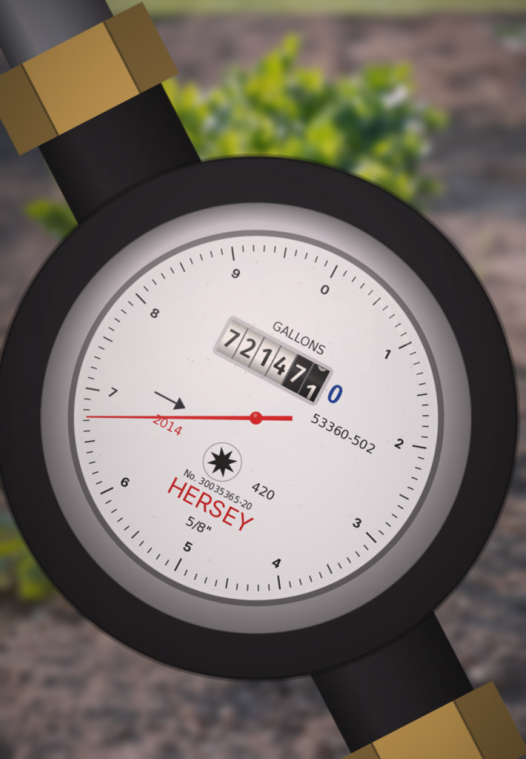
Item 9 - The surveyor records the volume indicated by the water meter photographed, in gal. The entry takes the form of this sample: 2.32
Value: 7214706.7
